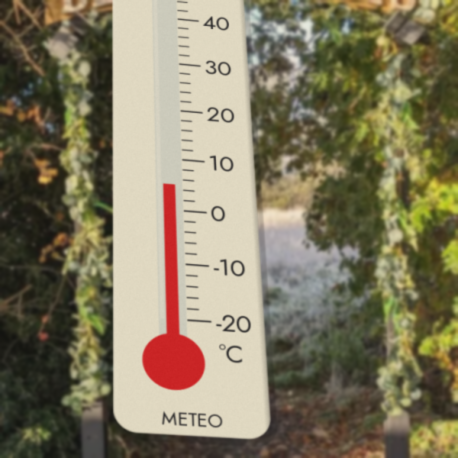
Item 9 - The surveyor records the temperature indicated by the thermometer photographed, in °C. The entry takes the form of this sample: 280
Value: 5
